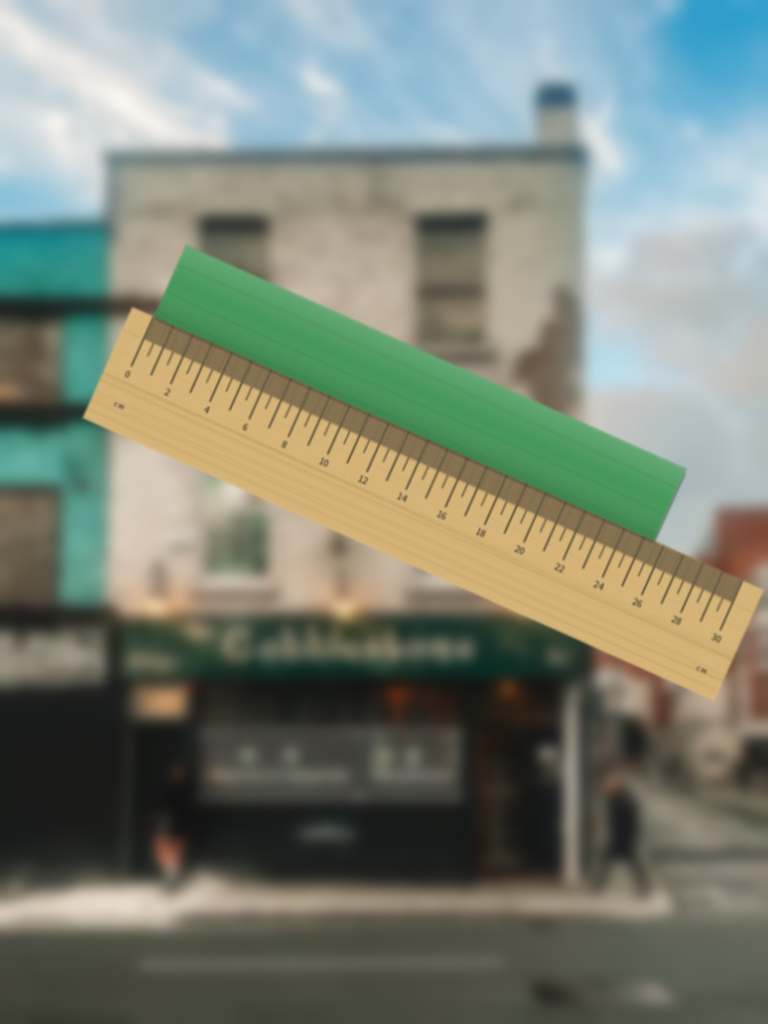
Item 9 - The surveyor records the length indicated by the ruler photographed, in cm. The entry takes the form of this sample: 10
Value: 25.5
